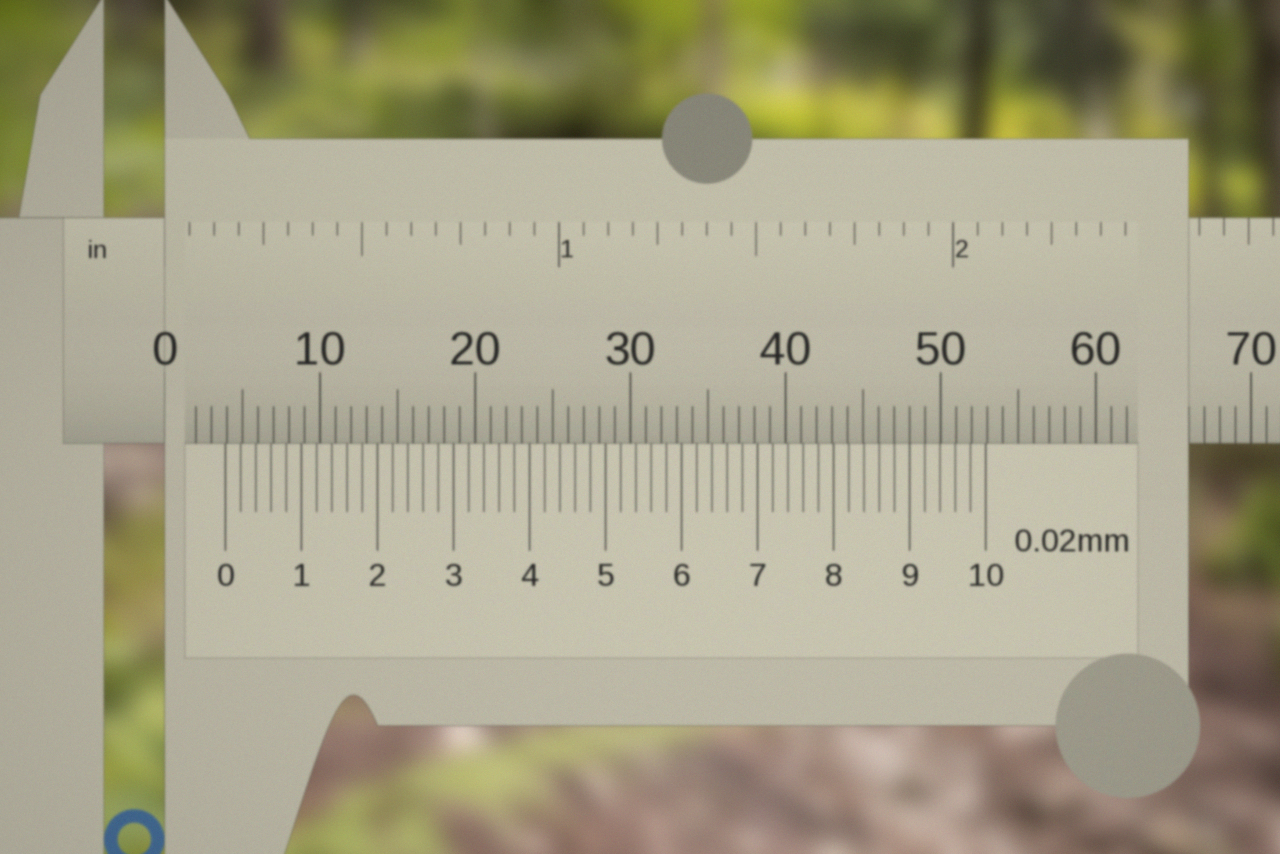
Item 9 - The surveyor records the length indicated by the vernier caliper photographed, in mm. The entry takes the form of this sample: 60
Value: 3.9
